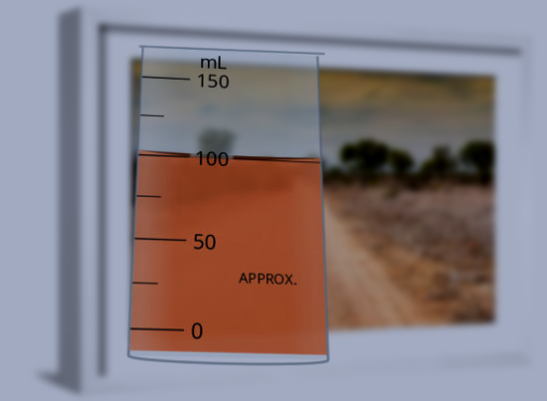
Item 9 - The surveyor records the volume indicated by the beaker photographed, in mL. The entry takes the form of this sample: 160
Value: 100
